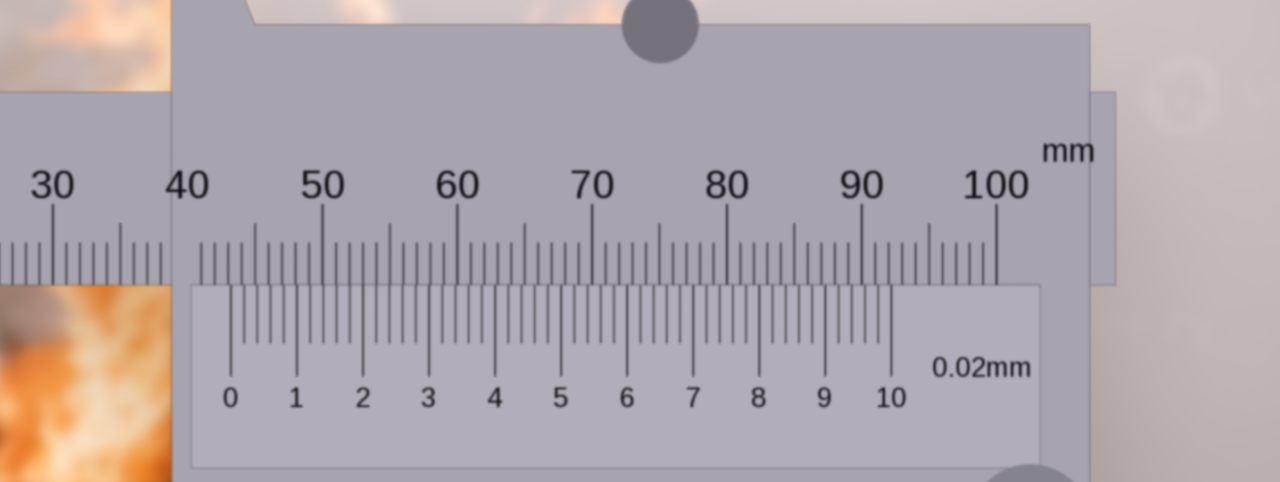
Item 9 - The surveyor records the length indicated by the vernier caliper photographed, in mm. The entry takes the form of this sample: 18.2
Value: 43.2
